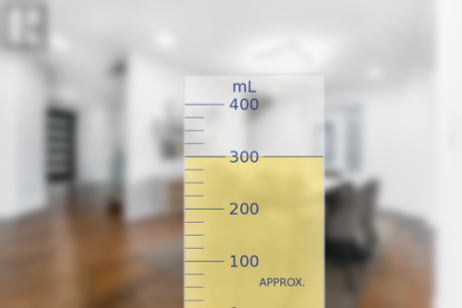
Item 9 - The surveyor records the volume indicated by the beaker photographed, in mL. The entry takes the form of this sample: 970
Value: 300
